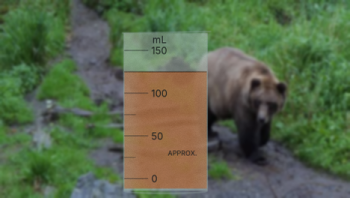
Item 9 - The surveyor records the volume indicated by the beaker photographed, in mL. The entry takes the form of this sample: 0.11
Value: 125
